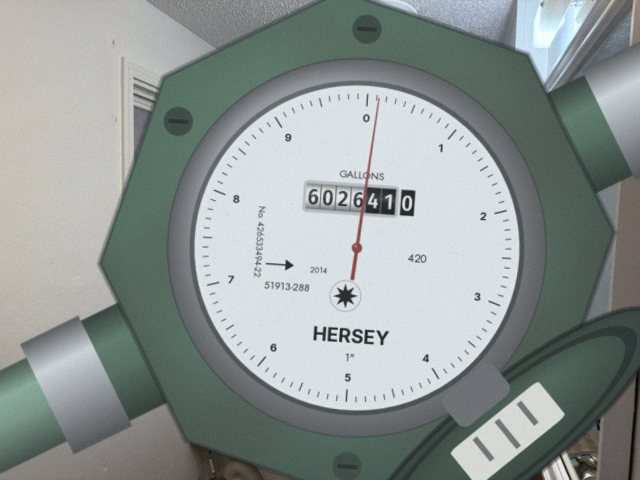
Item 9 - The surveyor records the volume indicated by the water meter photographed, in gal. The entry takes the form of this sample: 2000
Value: 6026410.1
